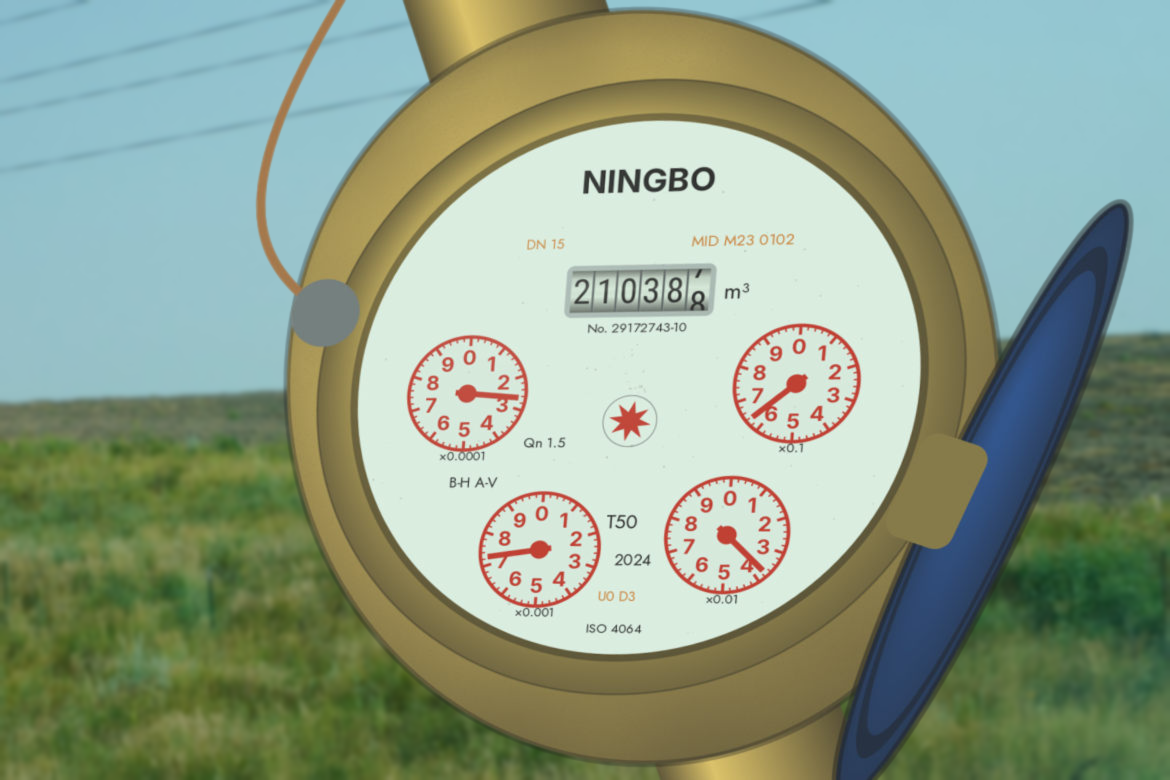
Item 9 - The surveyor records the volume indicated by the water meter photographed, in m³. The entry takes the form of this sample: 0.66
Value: 210387.6372
